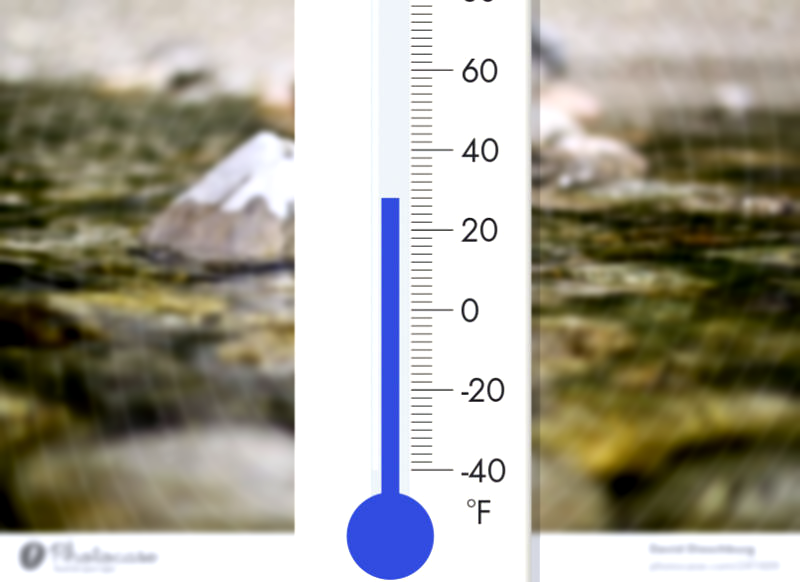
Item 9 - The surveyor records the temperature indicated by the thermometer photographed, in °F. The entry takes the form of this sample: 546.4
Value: 28
